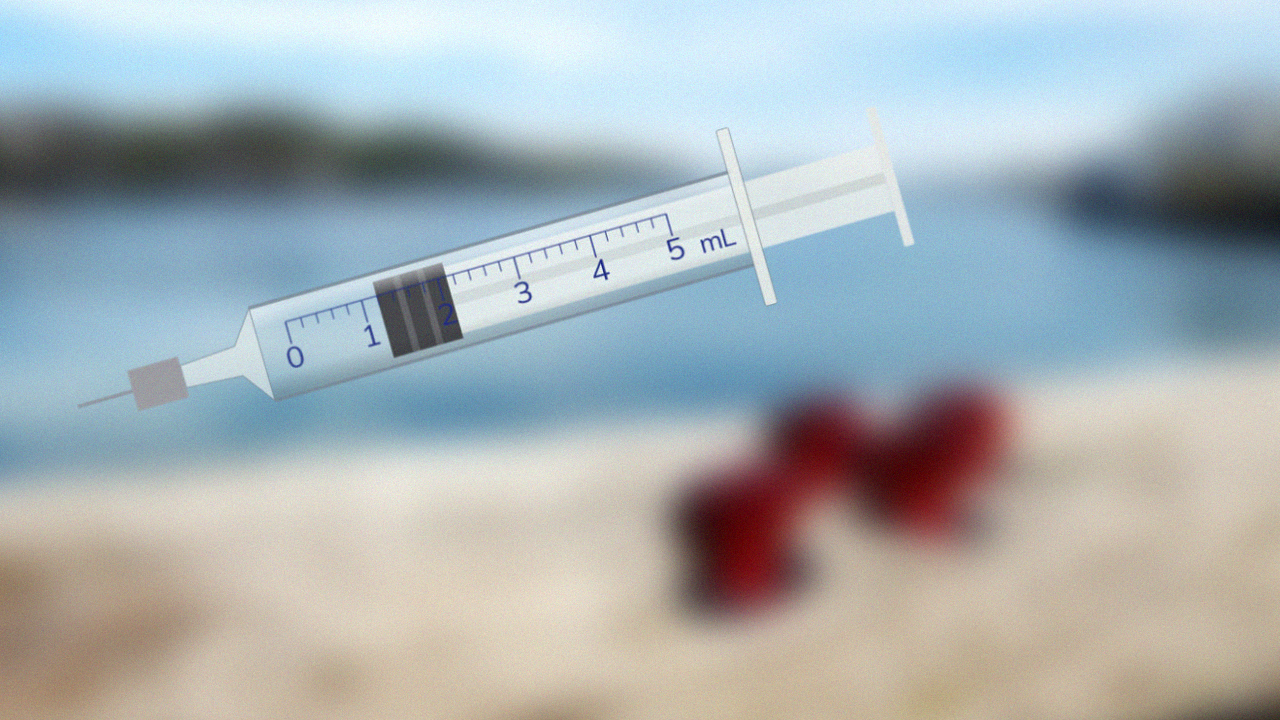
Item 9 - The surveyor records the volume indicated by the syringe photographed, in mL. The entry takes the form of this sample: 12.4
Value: 1.2
